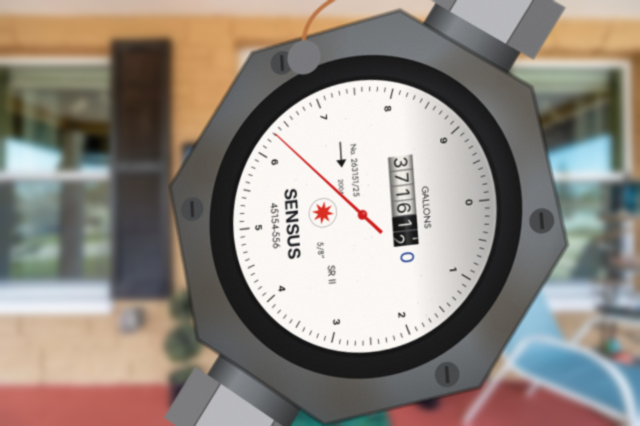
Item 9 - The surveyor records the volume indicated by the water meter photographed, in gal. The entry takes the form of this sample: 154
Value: 3716116.3
